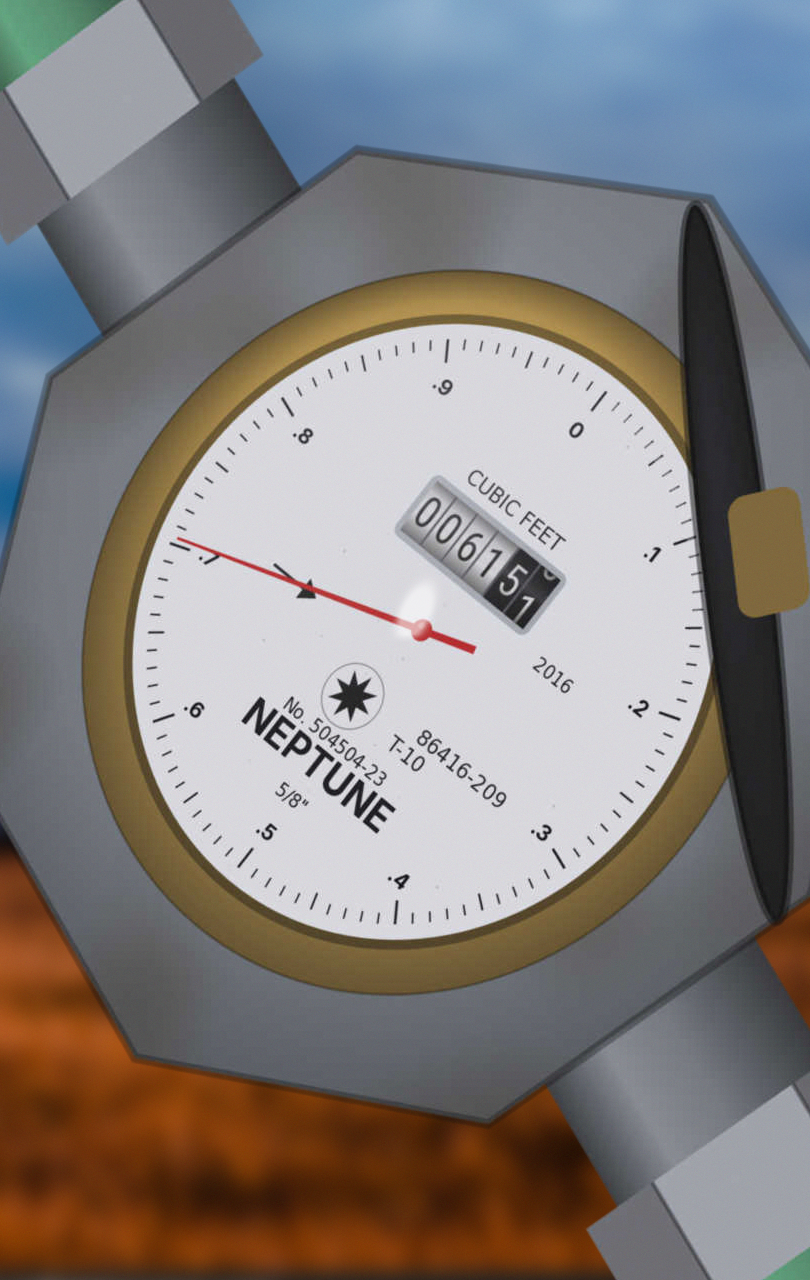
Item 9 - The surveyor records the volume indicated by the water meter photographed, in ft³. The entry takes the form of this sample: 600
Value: 6150.70
